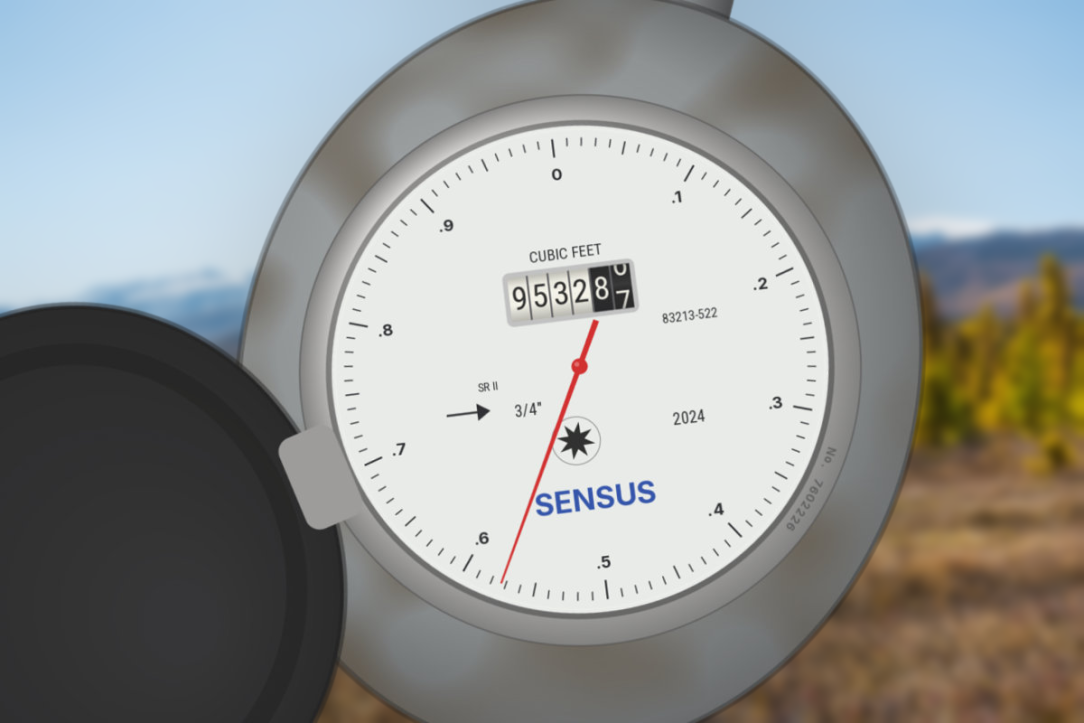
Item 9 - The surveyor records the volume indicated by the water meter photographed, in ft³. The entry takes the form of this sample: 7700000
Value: 953286.57
